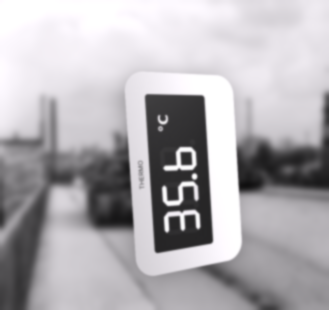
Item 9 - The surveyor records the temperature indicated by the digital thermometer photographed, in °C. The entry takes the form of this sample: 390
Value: 35.6
